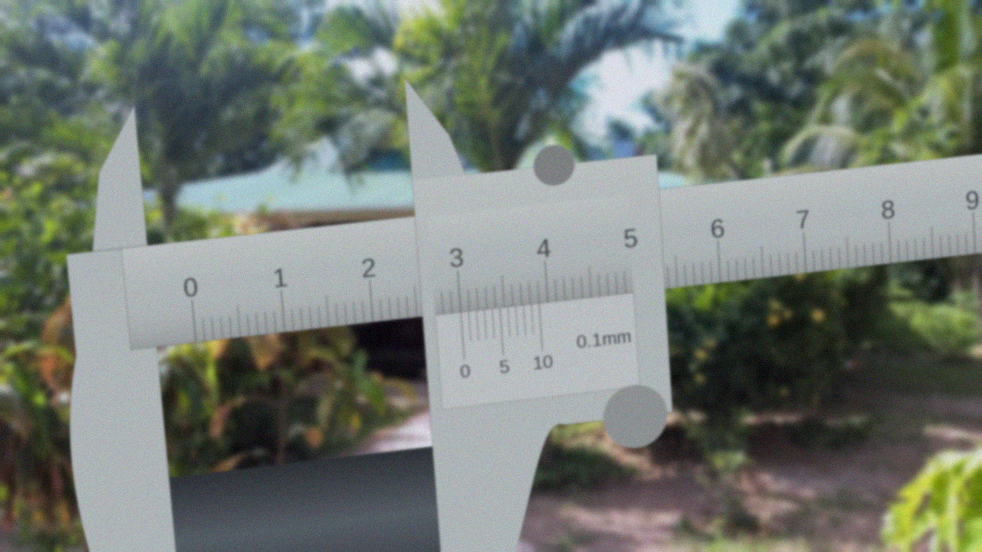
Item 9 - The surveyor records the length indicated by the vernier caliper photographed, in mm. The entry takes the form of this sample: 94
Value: 30.0
